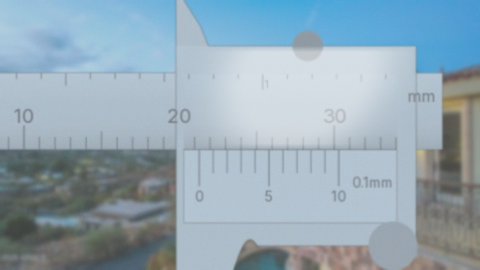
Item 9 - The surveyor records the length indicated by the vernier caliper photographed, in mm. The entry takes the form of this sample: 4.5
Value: 21.3
